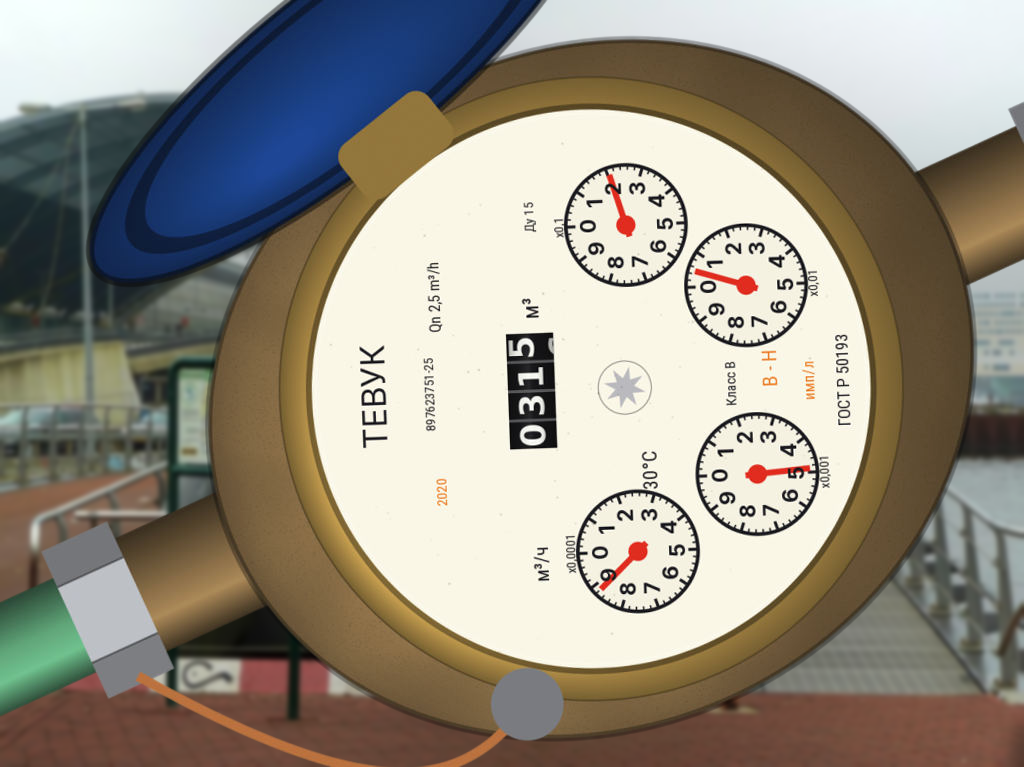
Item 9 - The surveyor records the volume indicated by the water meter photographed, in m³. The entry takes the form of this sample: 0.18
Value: 315.2048
